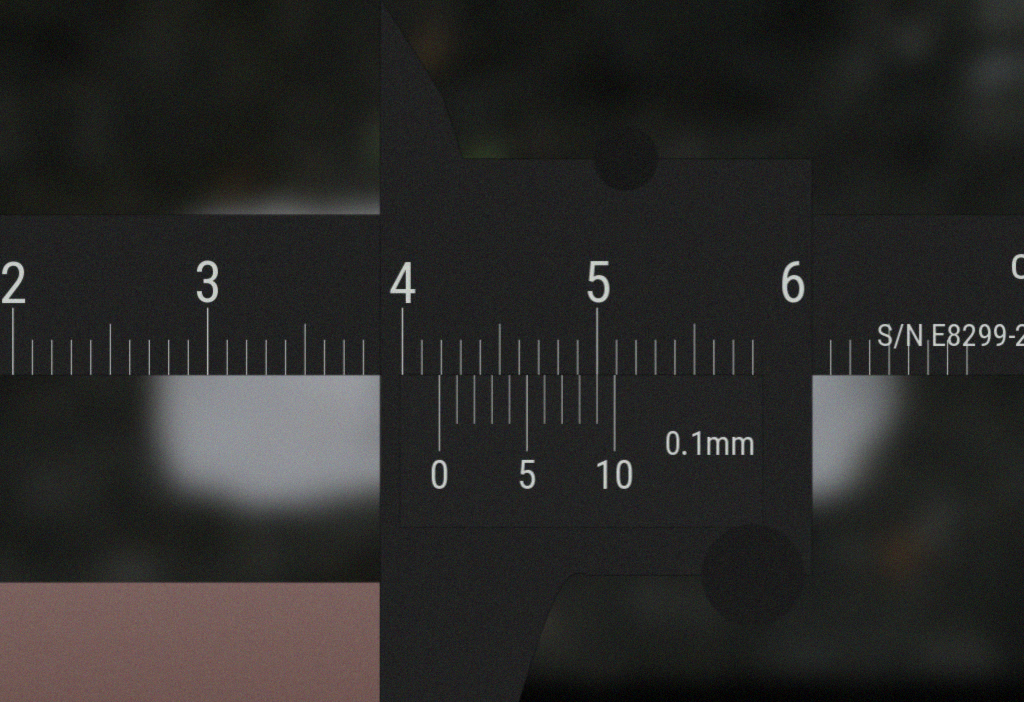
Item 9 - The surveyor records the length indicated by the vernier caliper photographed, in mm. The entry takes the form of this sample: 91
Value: 41.9
